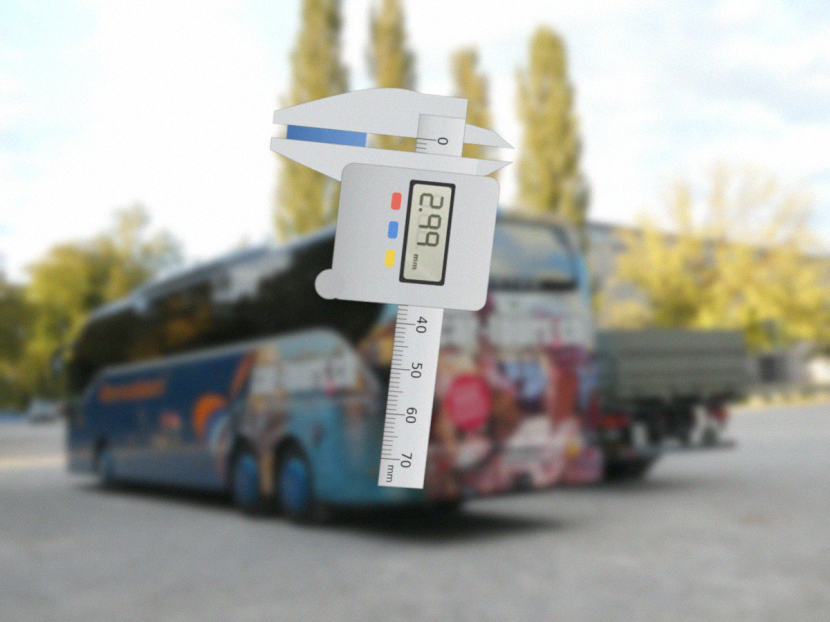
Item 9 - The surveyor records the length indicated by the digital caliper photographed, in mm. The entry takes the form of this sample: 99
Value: 2.99
